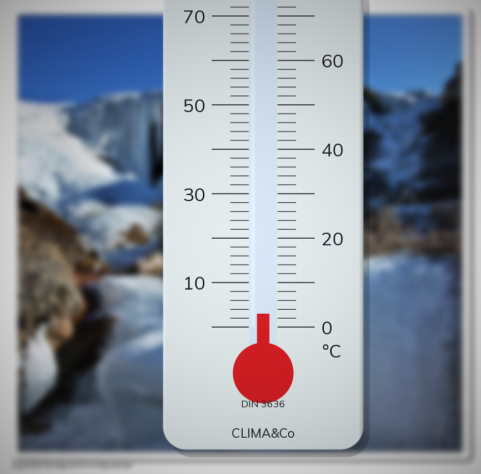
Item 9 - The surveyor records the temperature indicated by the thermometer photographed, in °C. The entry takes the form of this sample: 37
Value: 3
